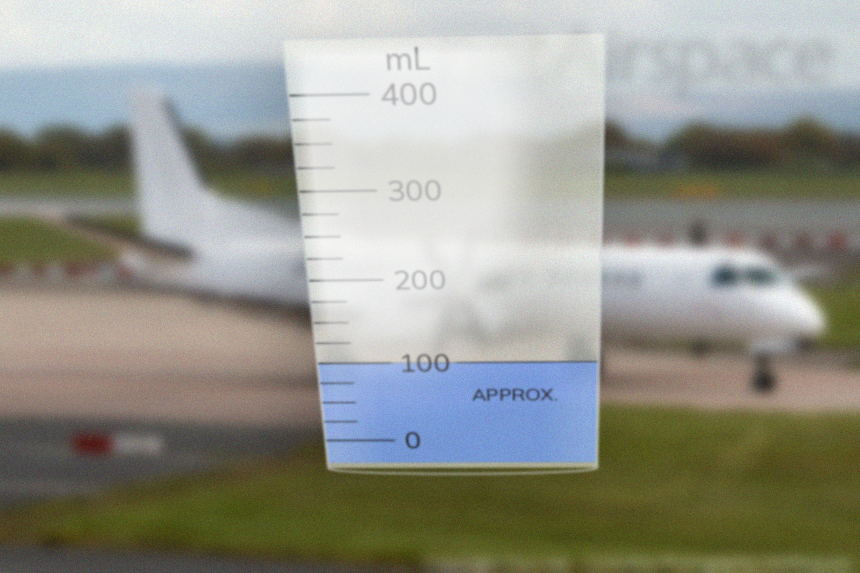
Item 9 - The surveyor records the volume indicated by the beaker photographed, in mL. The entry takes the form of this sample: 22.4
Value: 100
